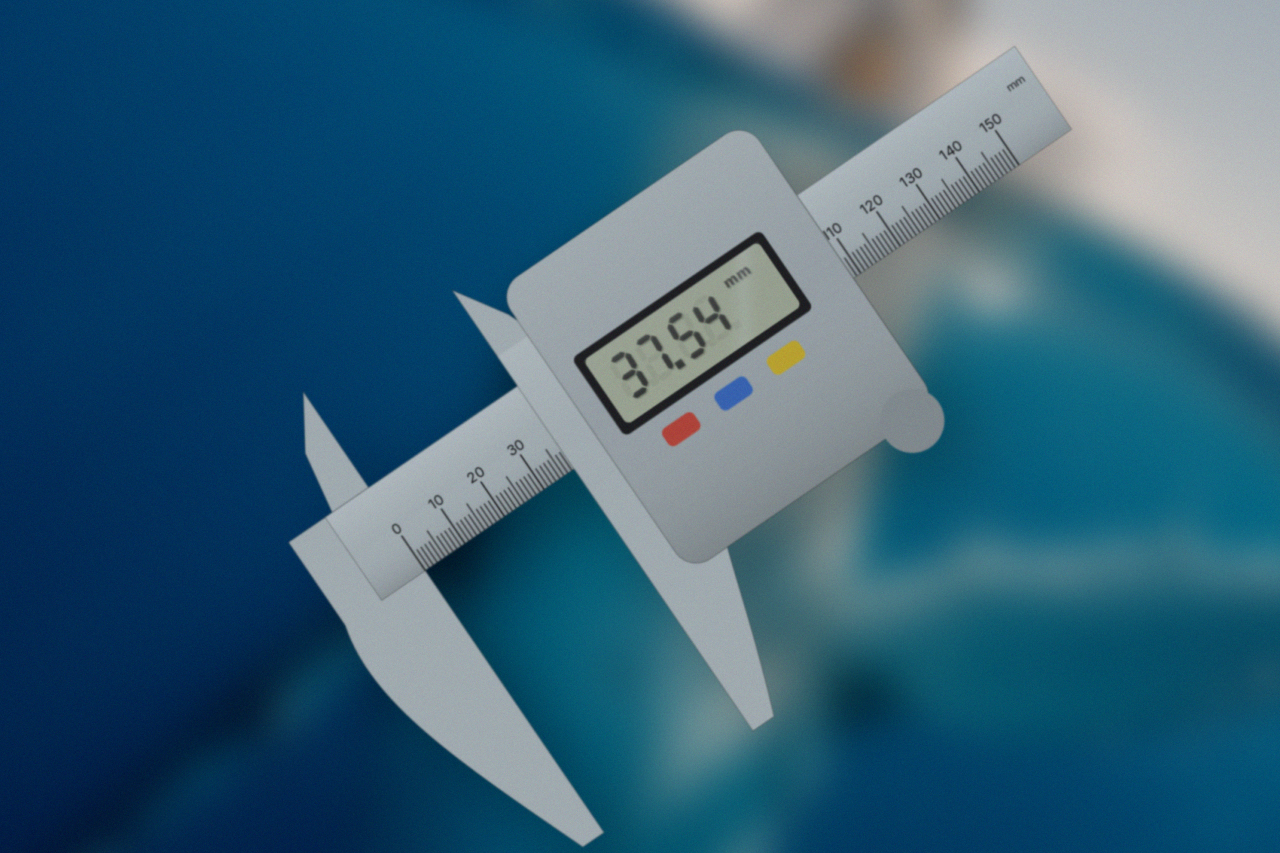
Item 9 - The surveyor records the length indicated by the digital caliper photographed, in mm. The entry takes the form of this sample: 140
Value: 37.54
